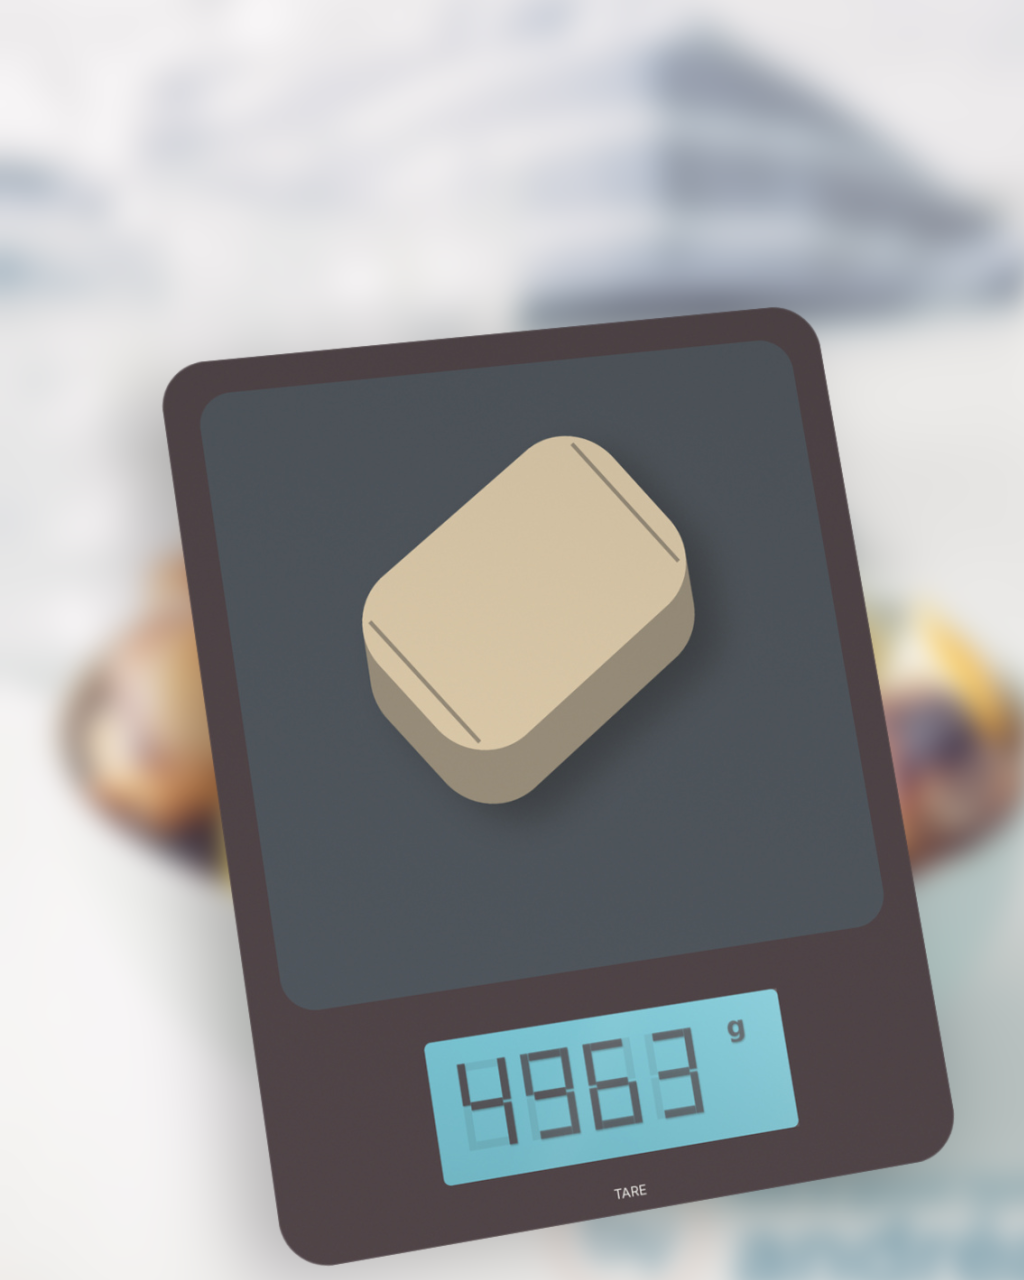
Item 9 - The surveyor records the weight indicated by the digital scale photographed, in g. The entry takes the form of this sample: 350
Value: 4963
